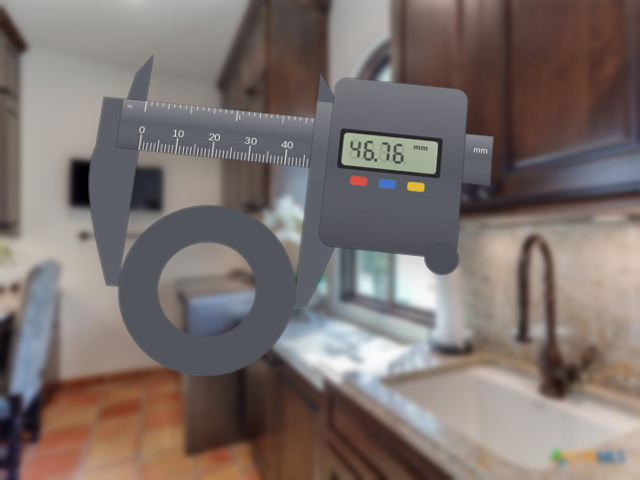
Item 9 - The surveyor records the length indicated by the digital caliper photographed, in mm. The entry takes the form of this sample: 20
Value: 46.76
